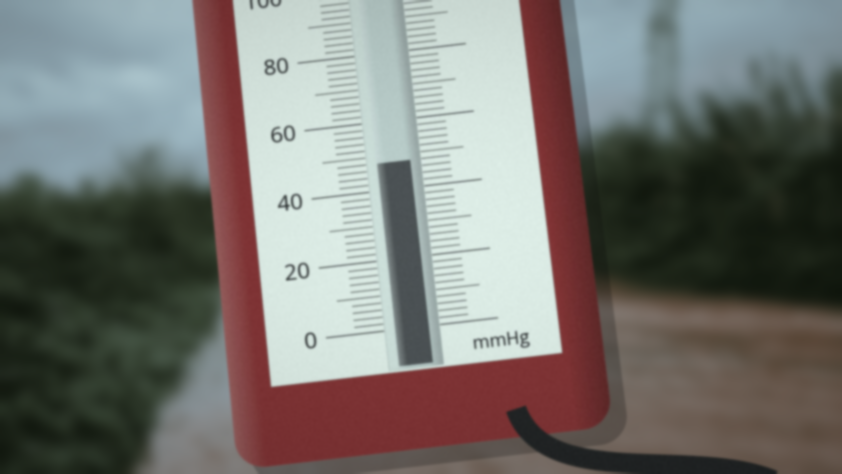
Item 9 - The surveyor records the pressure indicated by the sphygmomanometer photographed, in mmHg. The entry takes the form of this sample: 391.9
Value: 48
